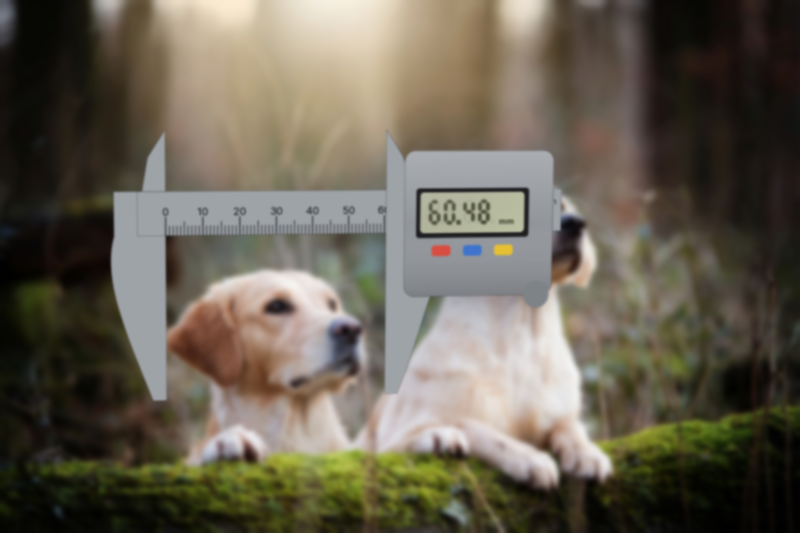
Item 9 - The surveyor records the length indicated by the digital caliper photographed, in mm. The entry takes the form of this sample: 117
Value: 60.48
